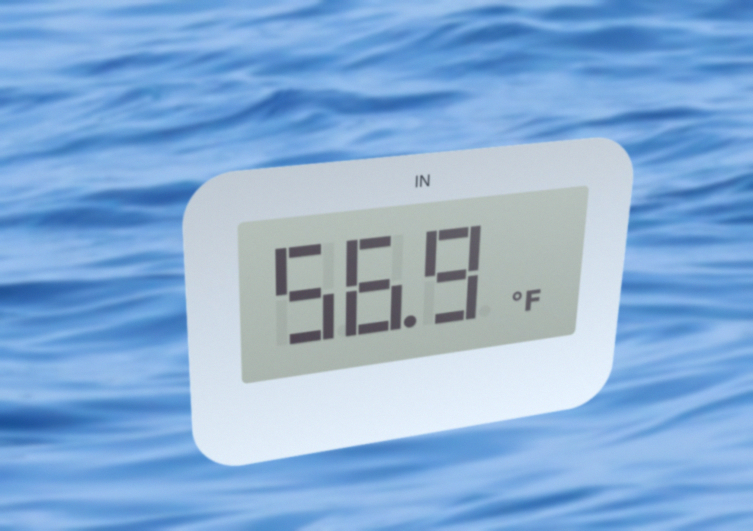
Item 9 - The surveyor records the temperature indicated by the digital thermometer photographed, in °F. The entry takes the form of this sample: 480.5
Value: 56.9
